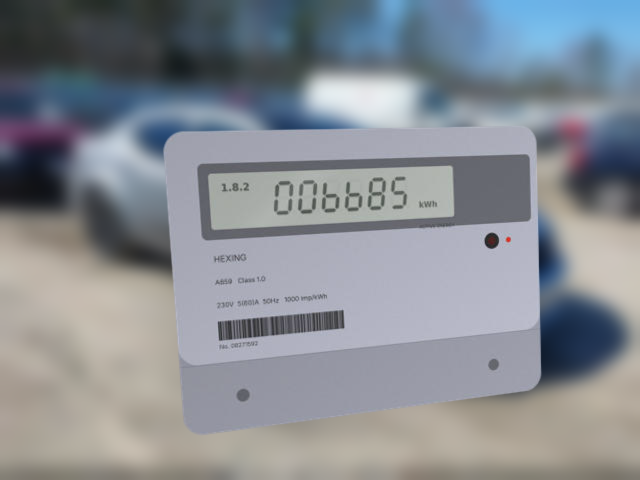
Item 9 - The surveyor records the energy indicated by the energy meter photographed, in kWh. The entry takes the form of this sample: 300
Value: 6685
